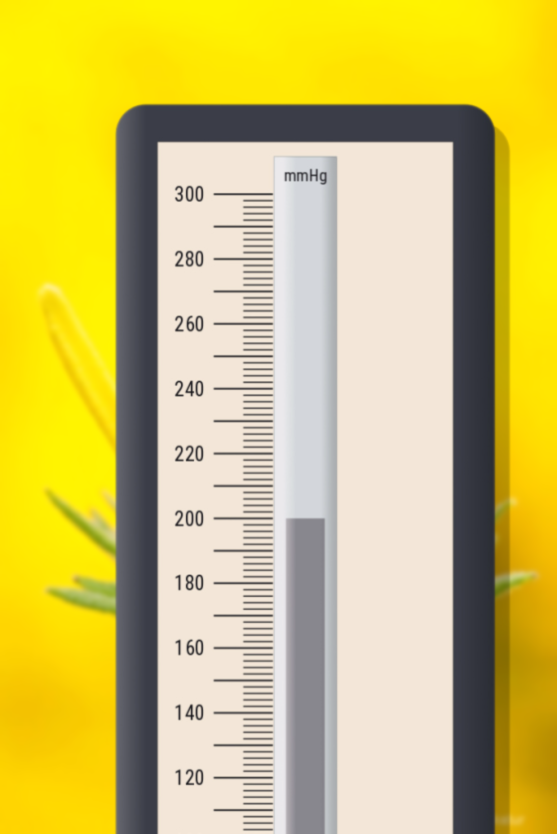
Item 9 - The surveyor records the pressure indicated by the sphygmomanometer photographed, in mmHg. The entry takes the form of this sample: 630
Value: 200
